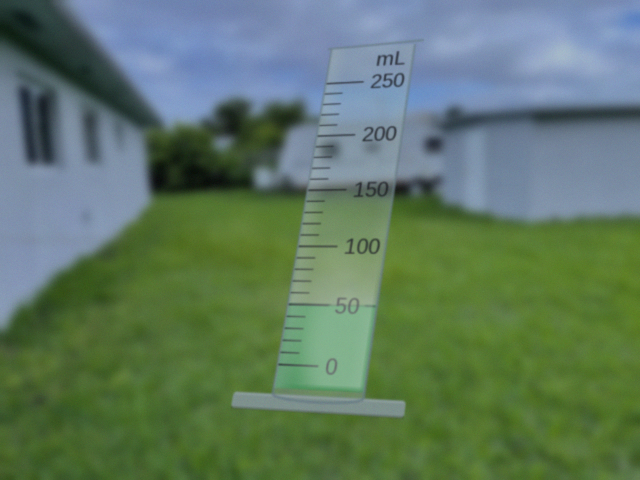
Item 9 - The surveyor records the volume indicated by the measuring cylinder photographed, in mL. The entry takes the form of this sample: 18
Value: 50
